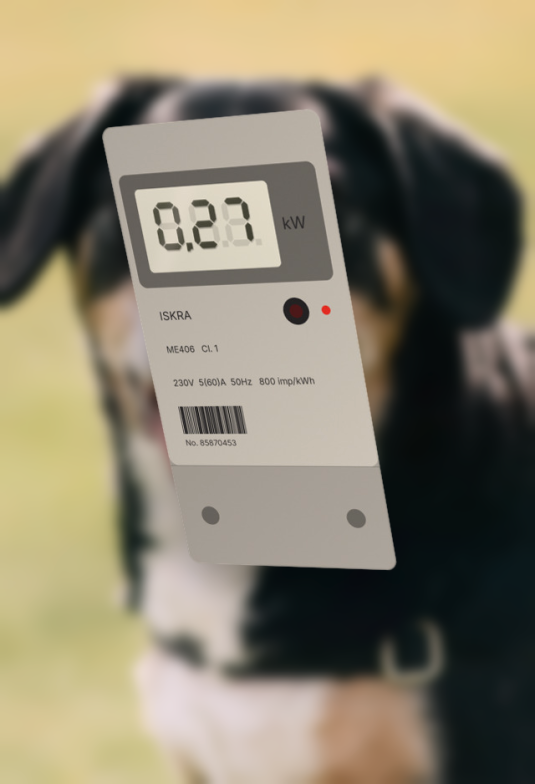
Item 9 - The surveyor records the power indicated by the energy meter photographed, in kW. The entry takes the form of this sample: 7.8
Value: 0.27
